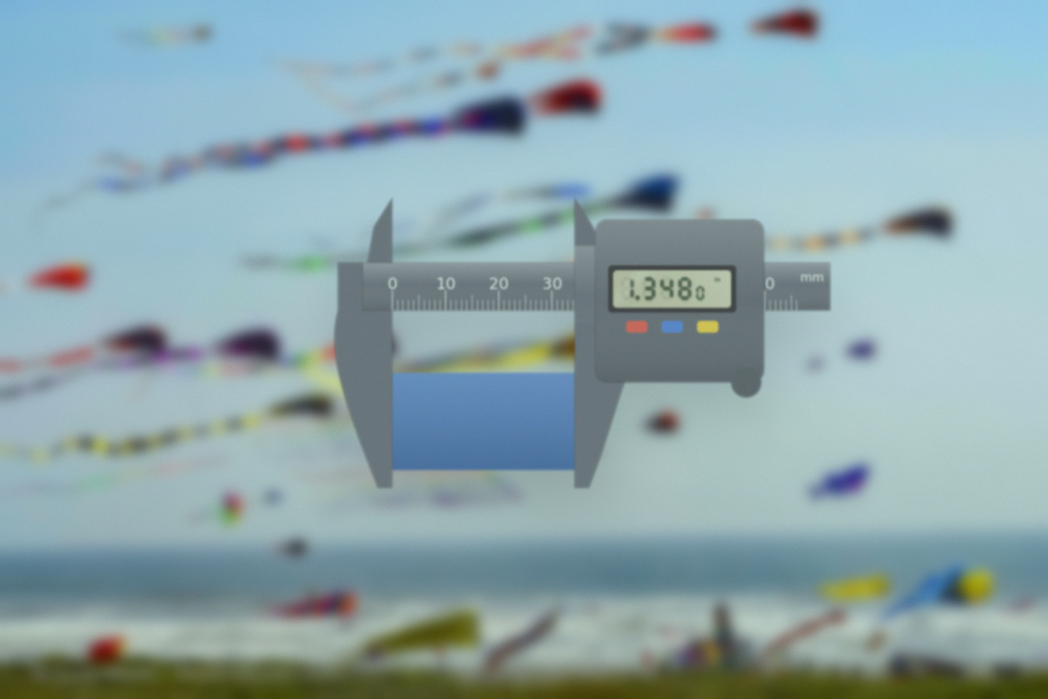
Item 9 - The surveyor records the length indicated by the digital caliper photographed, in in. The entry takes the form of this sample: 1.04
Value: 1.3480
